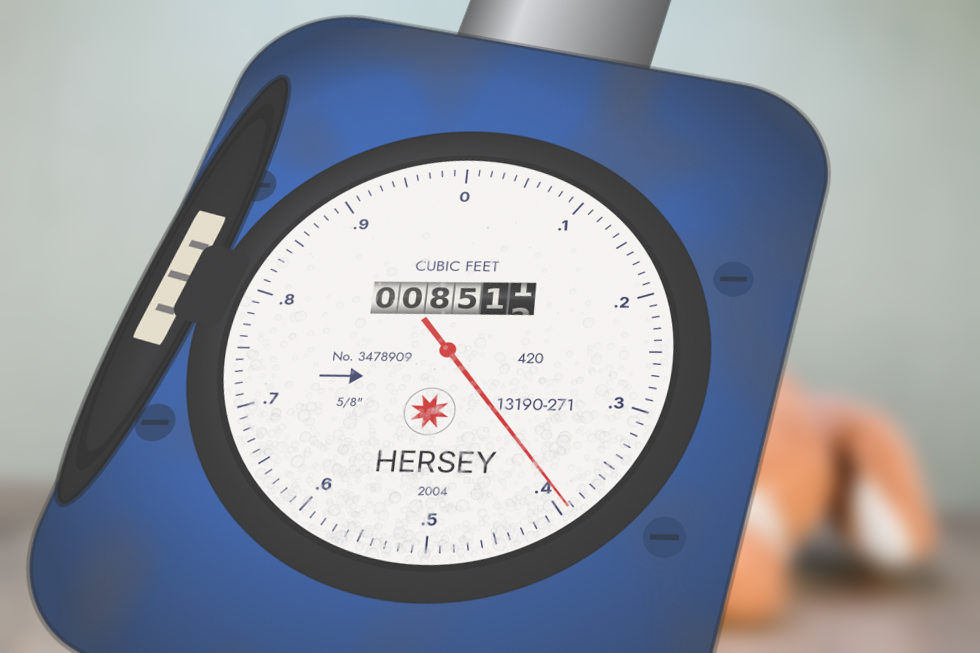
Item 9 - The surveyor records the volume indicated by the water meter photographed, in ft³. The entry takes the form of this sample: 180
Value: 8511.39
